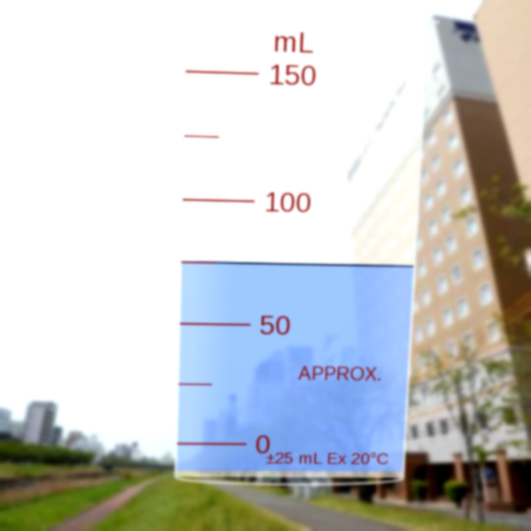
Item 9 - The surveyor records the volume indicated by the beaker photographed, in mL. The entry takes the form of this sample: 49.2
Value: 75
